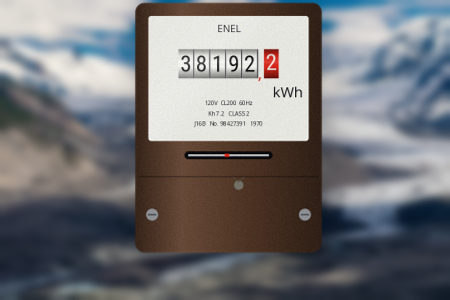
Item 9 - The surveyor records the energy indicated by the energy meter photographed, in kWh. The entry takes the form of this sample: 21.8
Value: 38192.2
